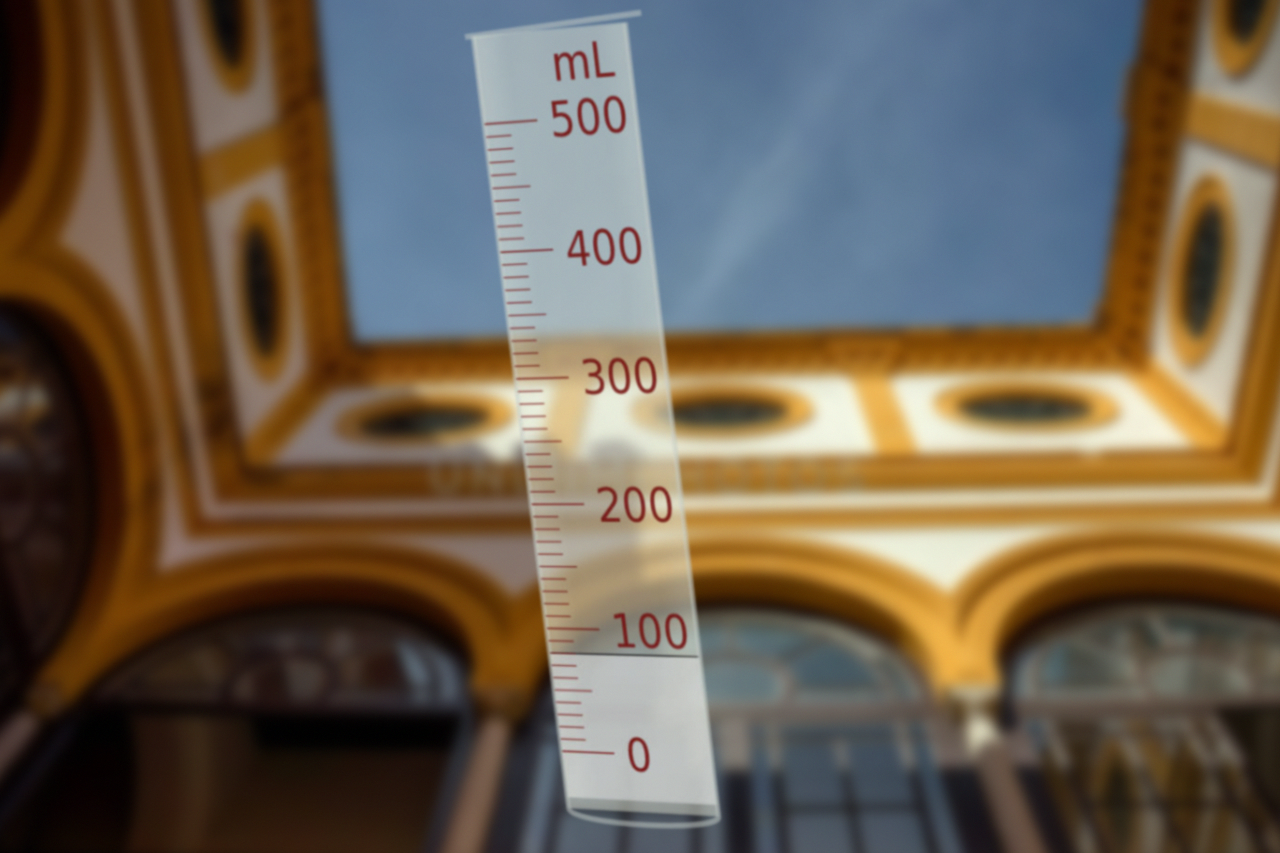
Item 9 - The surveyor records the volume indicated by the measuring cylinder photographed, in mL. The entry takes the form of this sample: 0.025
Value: 80
